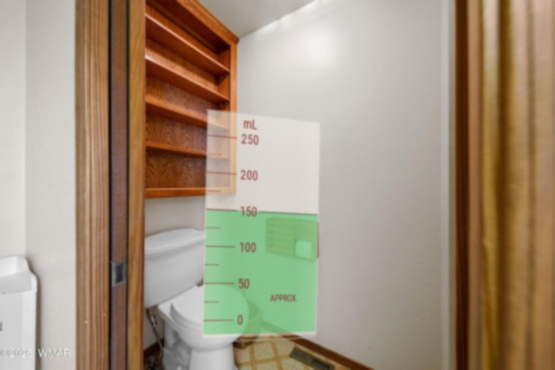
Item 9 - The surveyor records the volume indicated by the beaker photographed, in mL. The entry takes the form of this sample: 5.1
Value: 150
